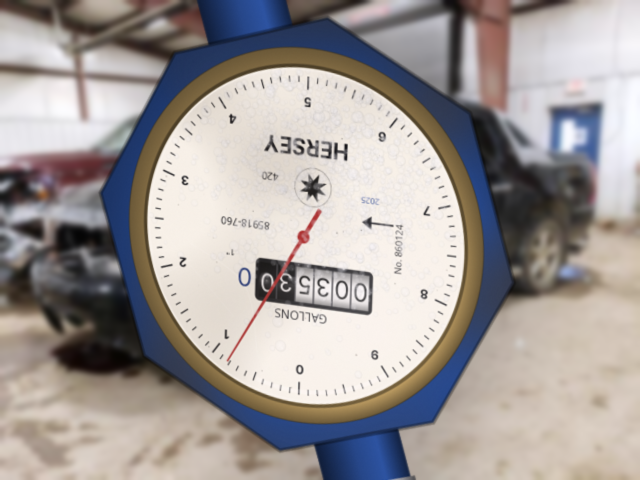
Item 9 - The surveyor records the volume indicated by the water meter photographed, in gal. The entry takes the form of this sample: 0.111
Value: 35300.8
